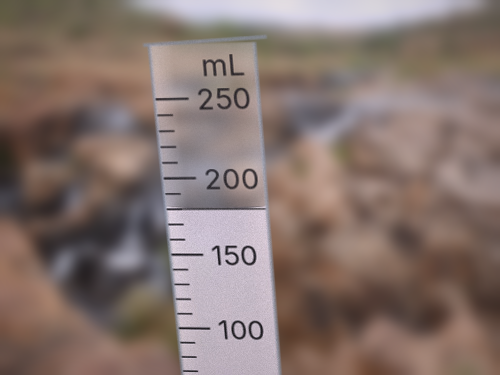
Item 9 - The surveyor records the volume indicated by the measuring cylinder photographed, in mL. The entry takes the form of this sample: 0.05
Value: 180
